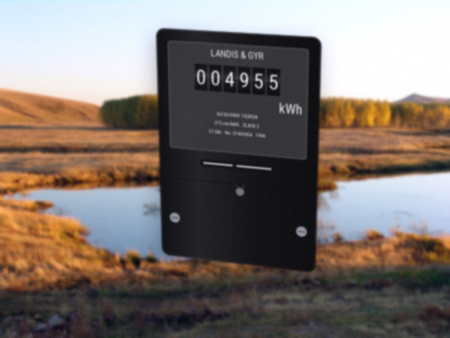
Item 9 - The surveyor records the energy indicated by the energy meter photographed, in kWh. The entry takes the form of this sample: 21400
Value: 4955
